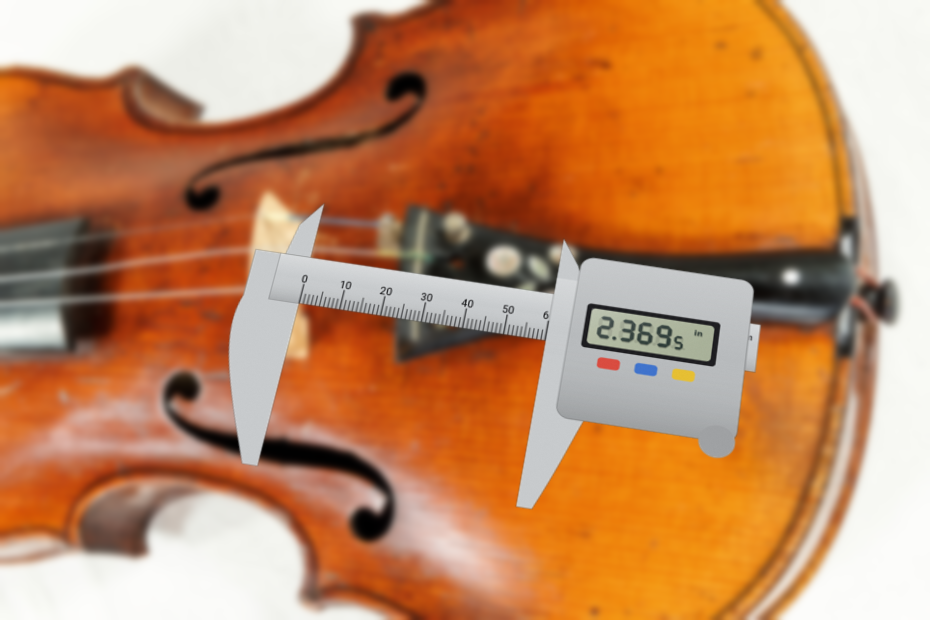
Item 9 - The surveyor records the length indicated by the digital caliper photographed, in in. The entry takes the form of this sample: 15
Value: 2.3695
